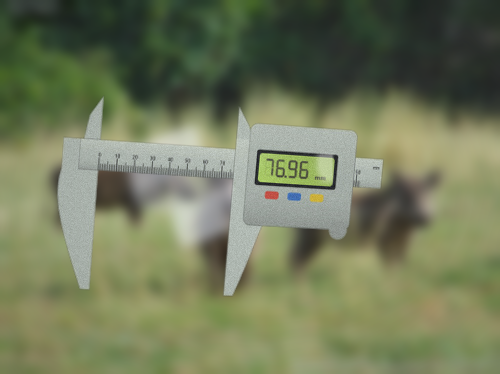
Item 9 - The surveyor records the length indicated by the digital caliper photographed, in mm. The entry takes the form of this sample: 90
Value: 76.96
